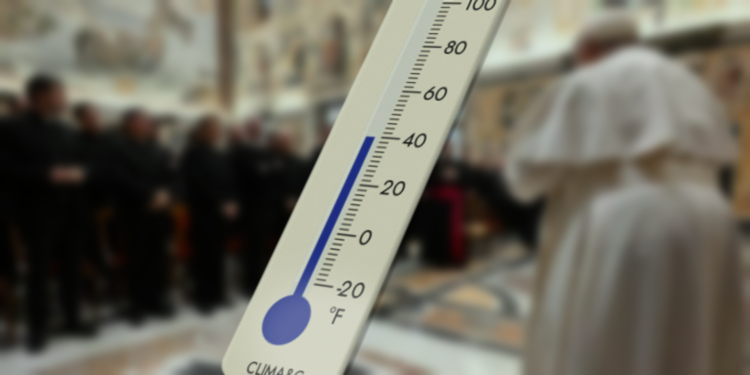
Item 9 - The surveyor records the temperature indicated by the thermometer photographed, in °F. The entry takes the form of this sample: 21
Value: 40
